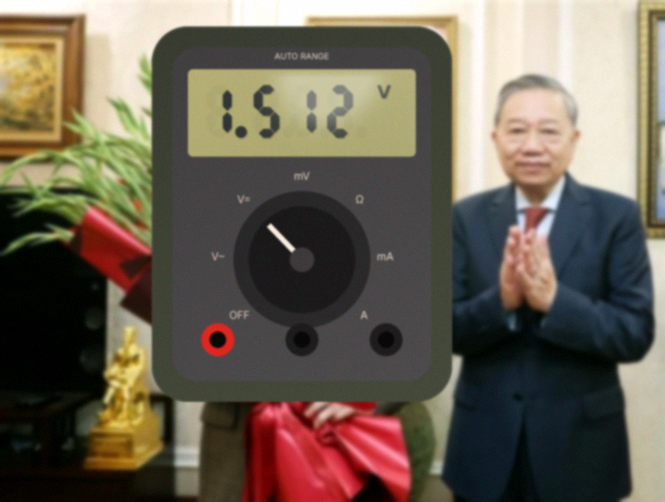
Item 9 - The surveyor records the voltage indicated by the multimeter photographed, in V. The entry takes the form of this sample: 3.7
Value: 1.512
